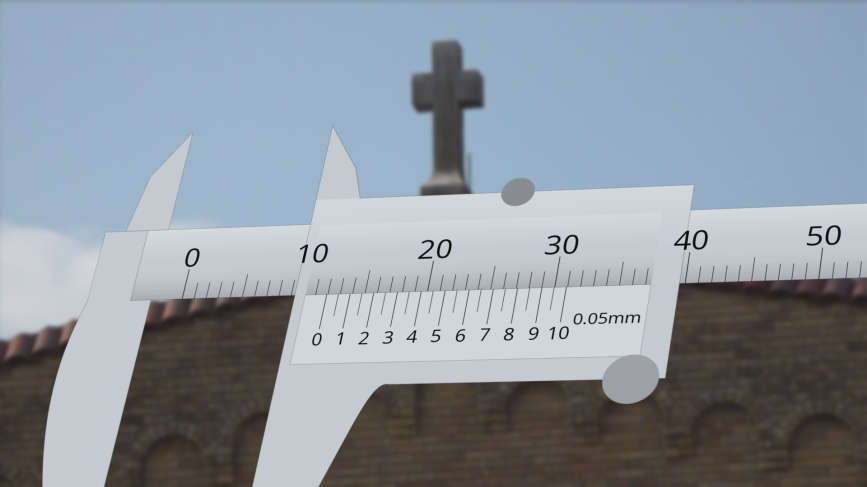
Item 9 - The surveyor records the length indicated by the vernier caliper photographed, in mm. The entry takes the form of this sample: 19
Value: 11.9
